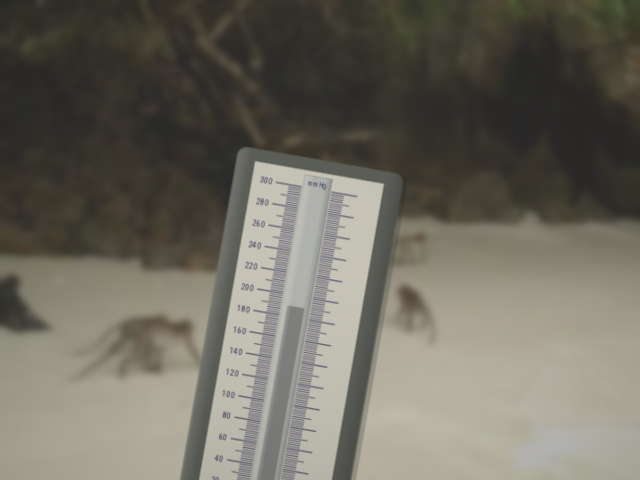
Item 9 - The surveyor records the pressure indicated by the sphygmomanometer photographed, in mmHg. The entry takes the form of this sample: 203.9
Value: 190
